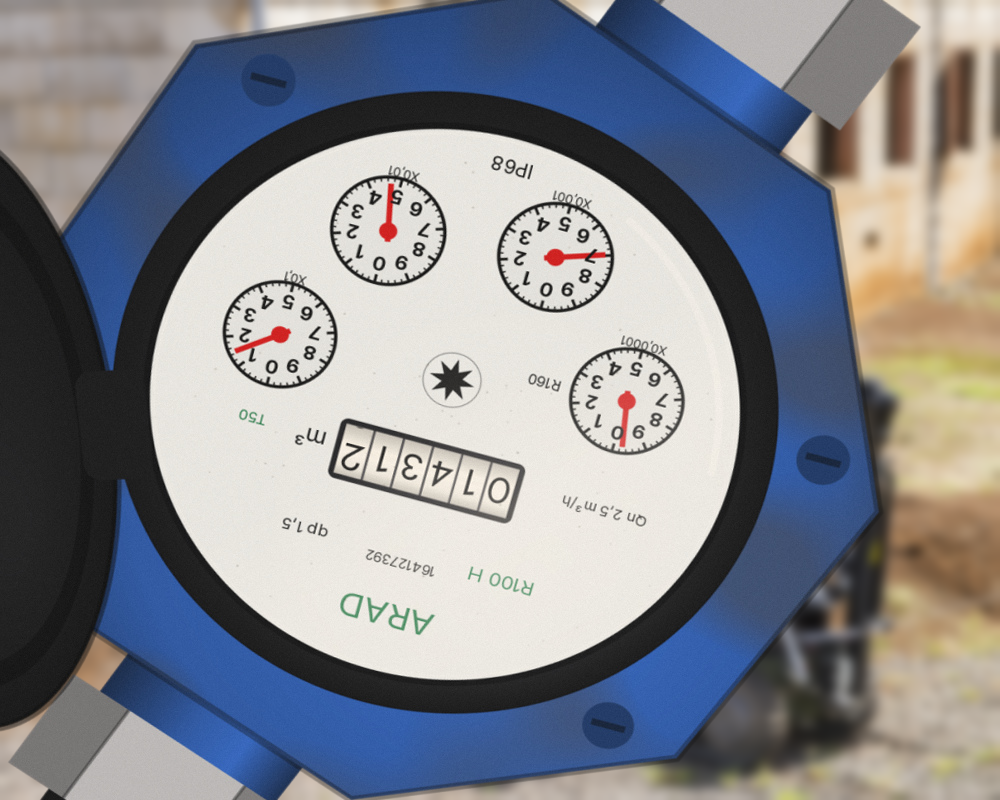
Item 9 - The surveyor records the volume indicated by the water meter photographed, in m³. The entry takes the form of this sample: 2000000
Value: 14312.1469
